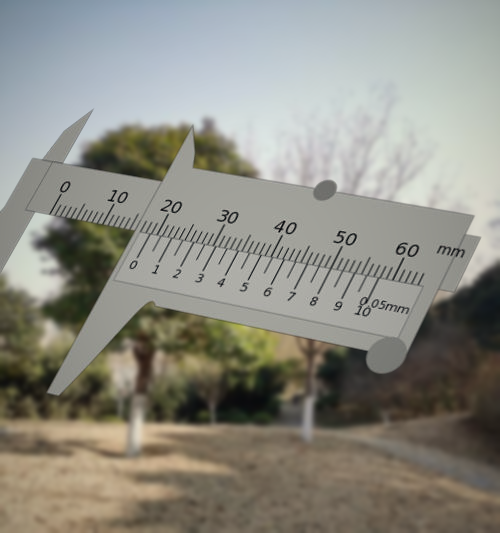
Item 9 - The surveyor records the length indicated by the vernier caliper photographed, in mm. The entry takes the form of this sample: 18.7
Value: 18.8
